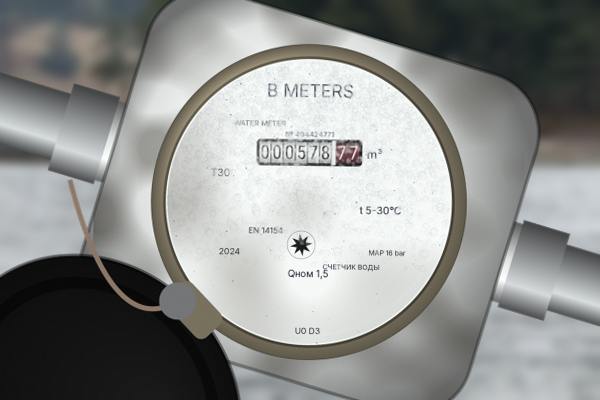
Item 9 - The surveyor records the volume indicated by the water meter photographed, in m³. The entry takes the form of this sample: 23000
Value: 578.77
